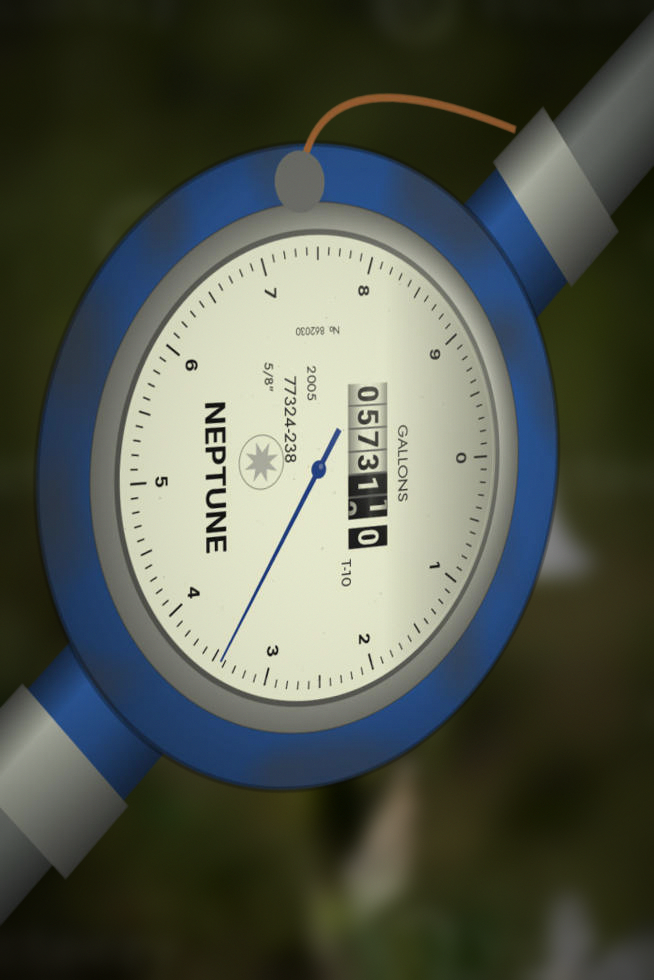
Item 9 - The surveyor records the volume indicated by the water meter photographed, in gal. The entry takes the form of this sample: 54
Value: 573113.4
